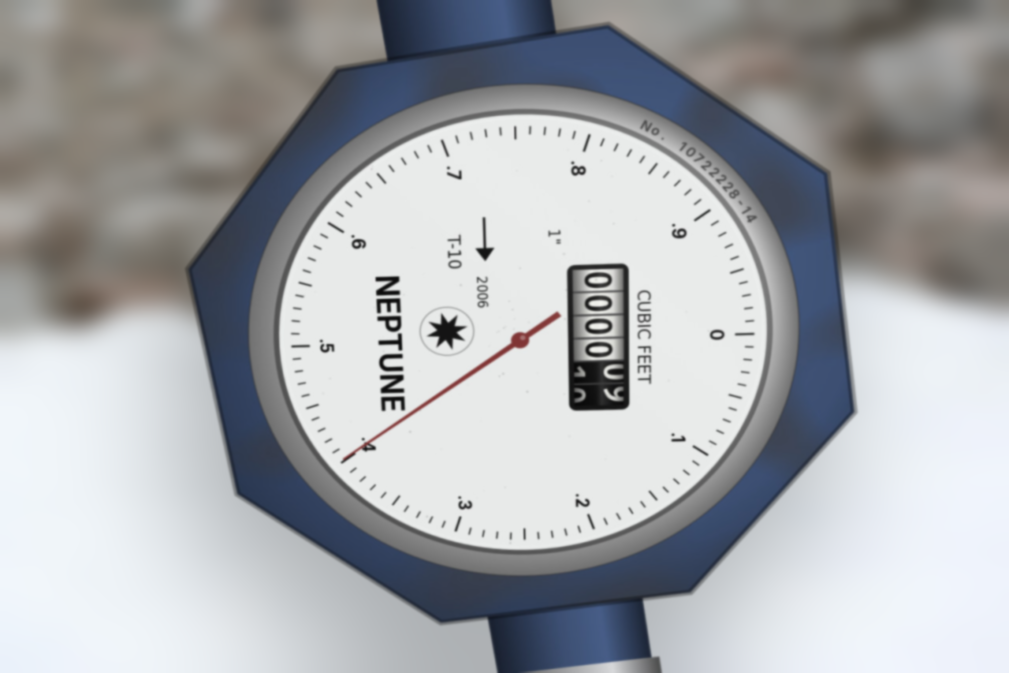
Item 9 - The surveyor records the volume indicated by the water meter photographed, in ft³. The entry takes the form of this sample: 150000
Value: 9.40
